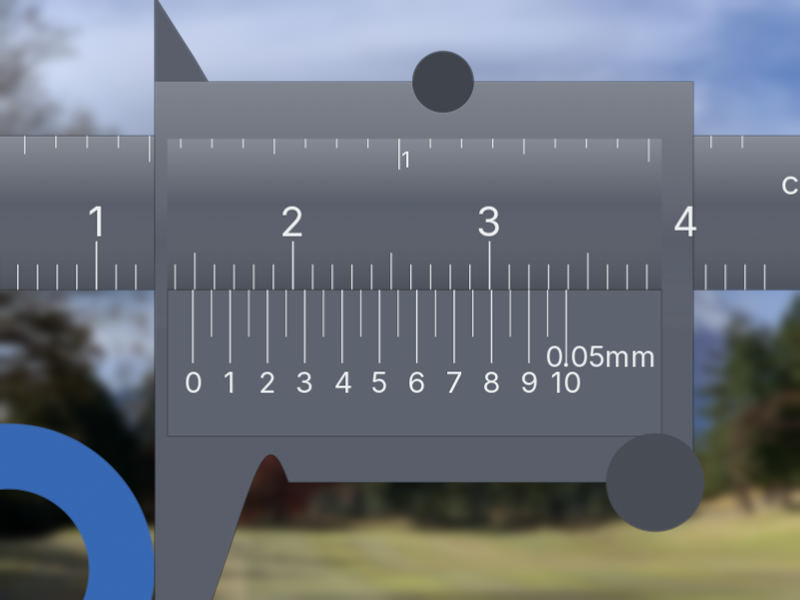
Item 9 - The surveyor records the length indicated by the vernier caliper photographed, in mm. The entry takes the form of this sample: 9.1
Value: 14.9
